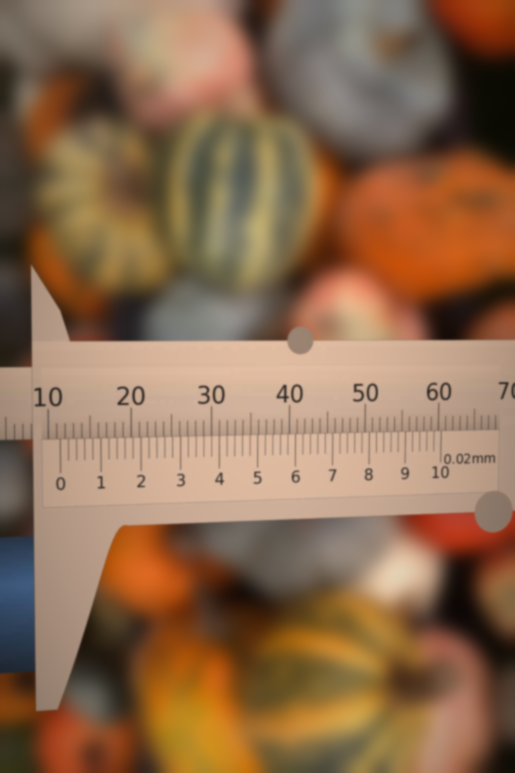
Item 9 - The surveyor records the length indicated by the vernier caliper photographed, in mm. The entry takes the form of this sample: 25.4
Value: 11.4
